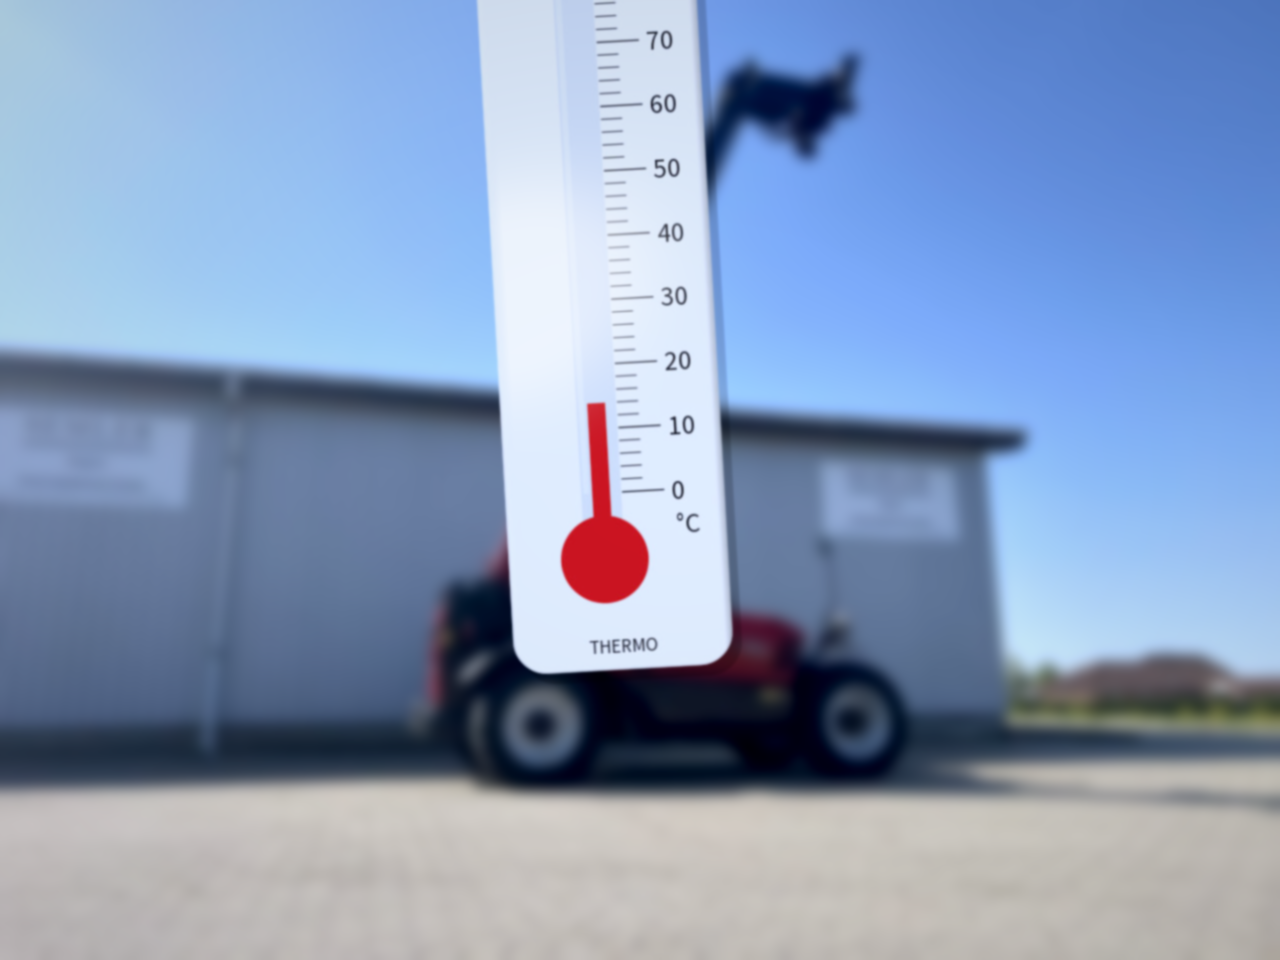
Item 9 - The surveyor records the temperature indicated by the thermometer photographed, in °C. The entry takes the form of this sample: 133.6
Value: 14
